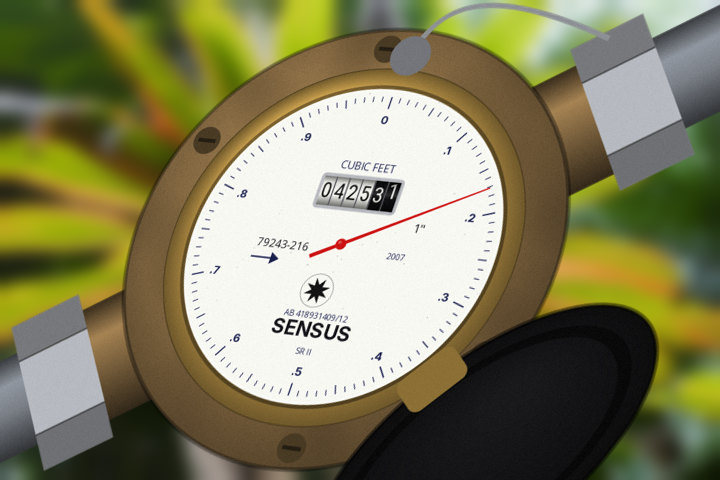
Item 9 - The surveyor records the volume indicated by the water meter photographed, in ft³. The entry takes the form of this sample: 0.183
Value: 42531.17
